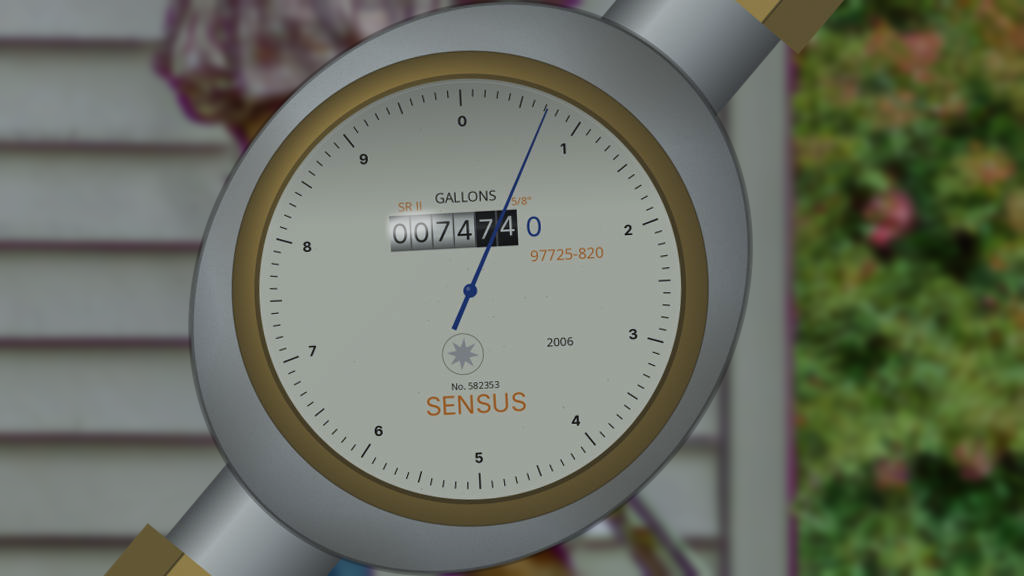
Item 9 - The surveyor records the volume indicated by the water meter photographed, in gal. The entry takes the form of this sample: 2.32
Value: 74740.7
